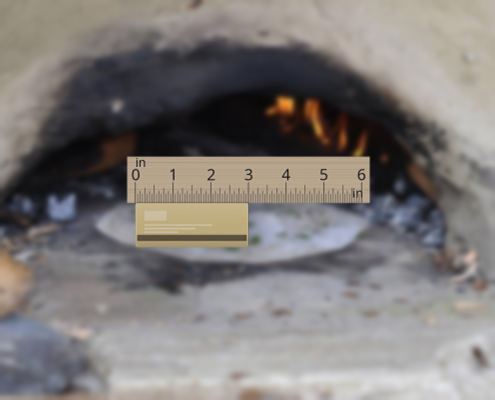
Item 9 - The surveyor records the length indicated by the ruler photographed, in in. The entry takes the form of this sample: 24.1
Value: 3
